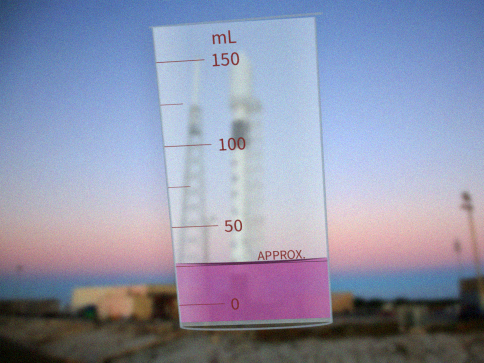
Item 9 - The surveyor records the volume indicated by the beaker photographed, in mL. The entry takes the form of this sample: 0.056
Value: 25
